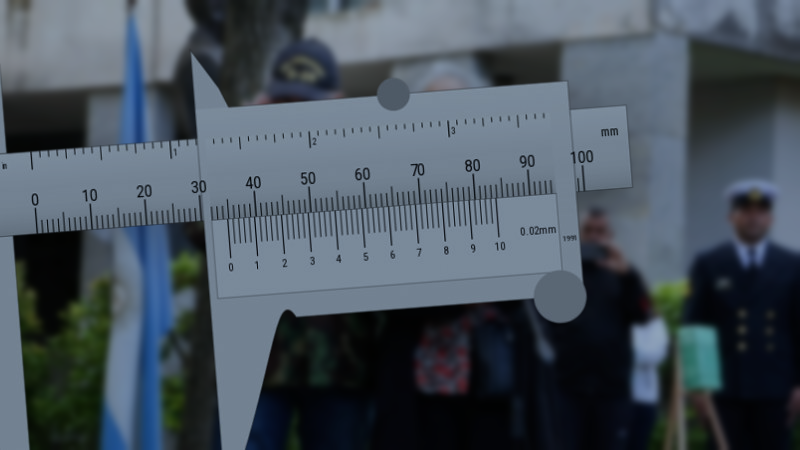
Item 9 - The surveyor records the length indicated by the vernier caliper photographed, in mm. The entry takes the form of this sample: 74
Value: 34.8
